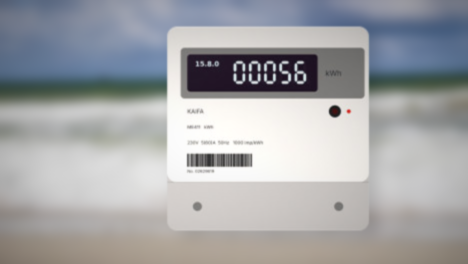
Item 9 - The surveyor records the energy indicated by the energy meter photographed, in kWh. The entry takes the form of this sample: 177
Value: 56
